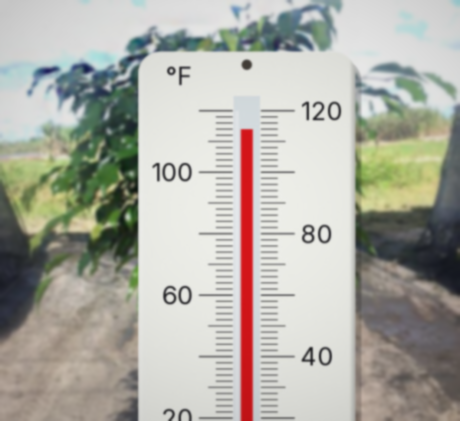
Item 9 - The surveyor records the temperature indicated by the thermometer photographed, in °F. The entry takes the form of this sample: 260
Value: 114
